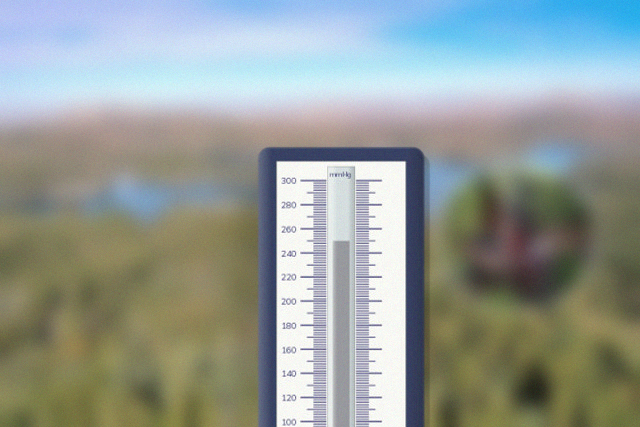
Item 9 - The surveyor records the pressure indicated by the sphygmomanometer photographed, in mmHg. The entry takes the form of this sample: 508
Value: 250
